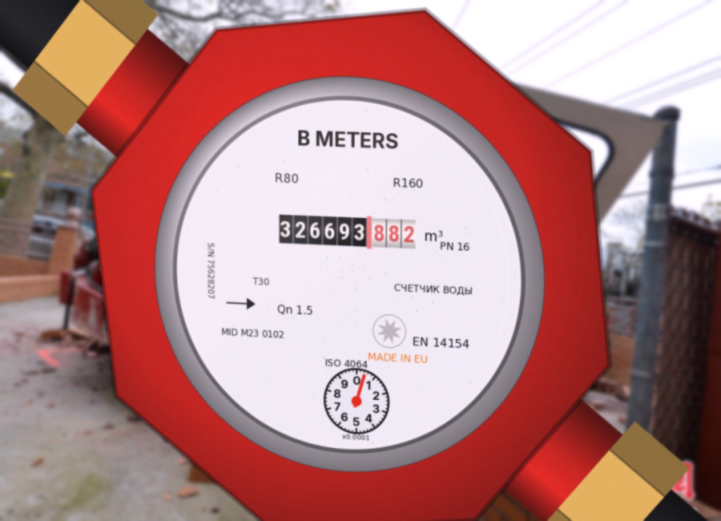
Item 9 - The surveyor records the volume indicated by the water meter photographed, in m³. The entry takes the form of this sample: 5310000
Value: 326693.8820
